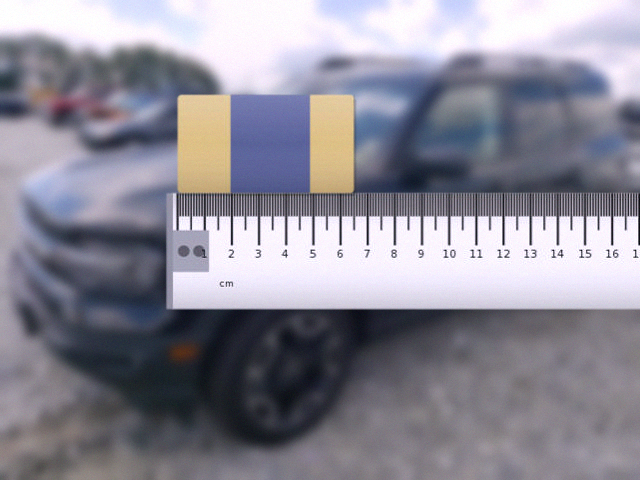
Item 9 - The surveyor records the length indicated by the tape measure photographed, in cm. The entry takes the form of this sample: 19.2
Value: 6.5
